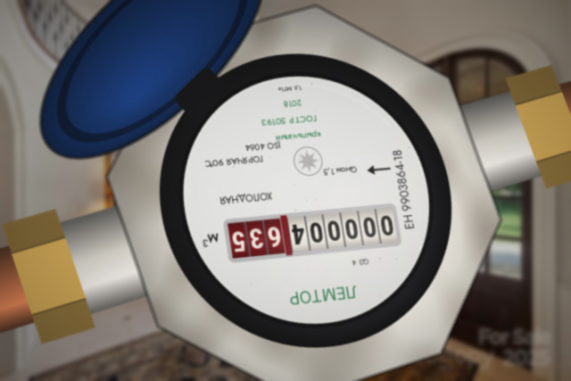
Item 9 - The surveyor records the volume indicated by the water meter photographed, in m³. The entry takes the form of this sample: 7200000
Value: 4.635
